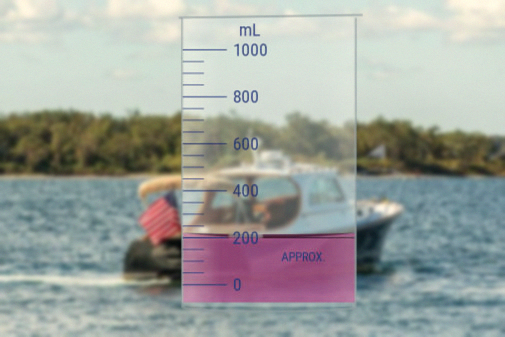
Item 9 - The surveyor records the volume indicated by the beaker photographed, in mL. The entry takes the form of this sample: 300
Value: 200
